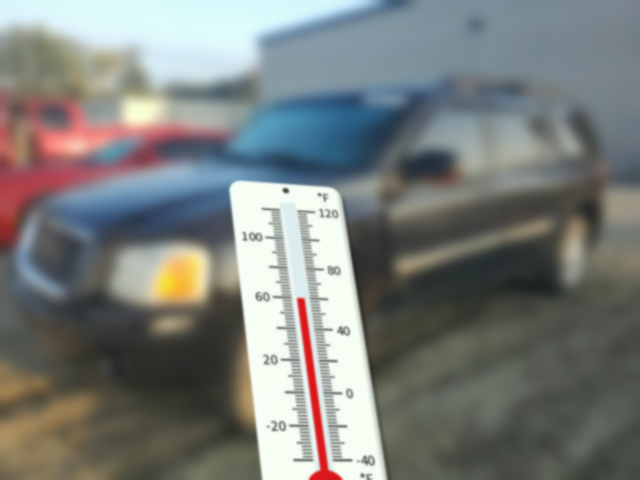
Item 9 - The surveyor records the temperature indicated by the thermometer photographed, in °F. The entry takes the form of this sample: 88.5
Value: 60
